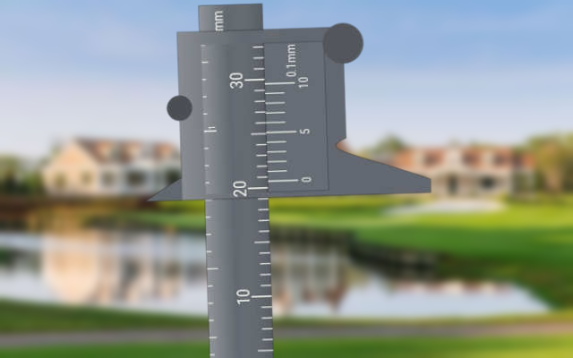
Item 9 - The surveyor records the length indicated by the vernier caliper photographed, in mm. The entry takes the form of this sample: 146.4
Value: 20.6
